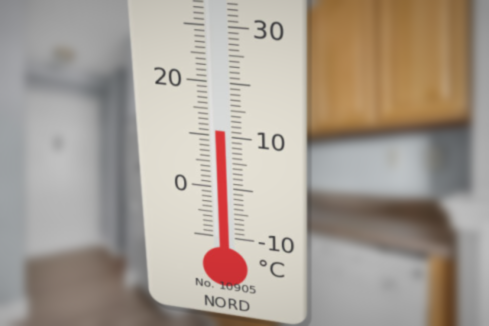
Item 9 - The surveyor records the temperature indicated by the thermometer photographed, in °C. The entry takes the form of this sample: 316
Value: 11
